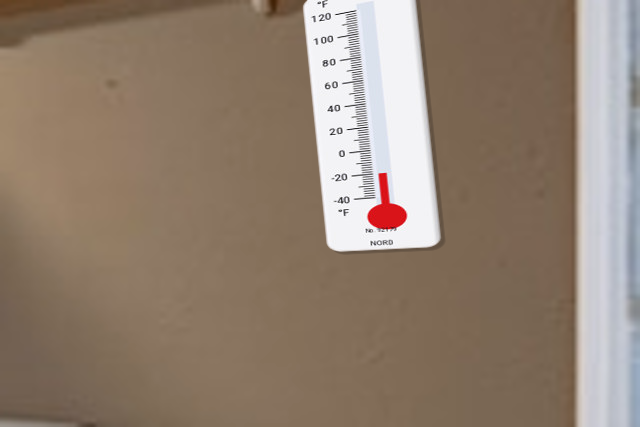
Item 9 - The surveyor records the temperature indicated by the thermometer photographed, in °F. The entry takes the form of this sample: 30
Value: -20
